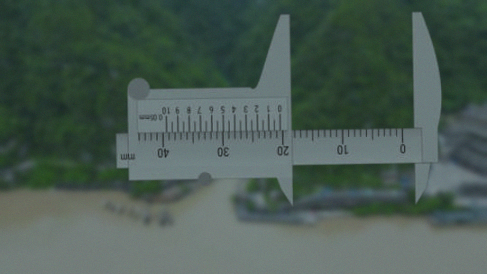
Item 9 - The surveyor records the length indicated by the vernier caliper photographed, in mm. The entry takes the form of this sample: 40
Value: 20.4
